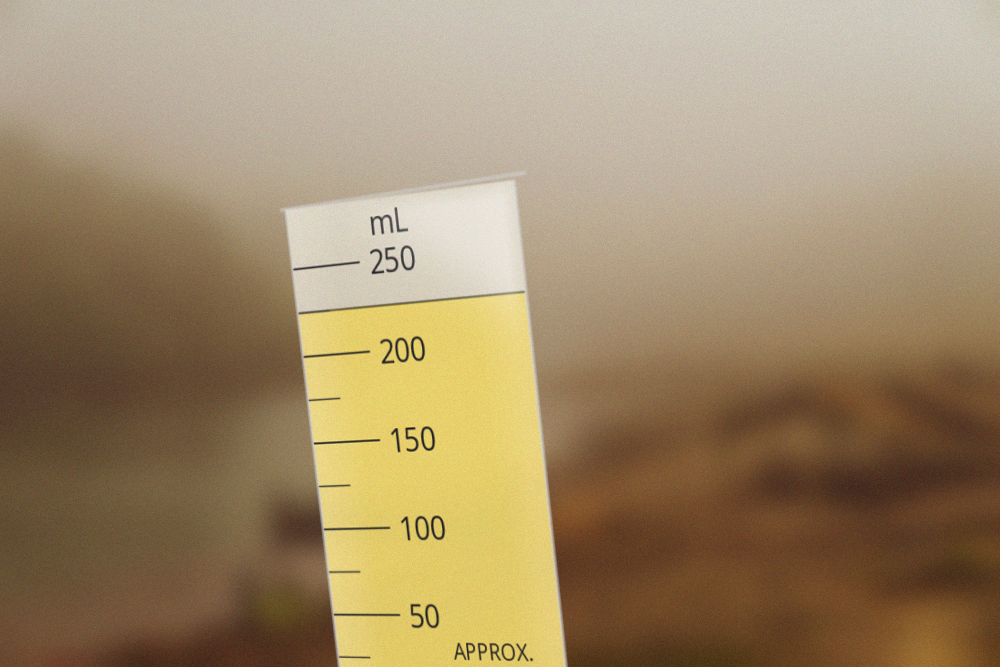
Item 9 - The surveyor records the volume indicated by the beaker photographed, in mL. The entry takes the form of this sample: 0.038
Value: 225
